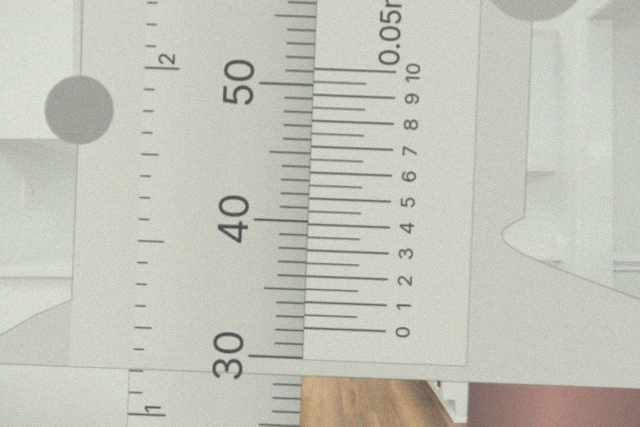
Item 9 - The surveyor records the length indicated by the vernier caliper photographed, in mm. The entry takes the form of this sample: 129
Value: 32.2
